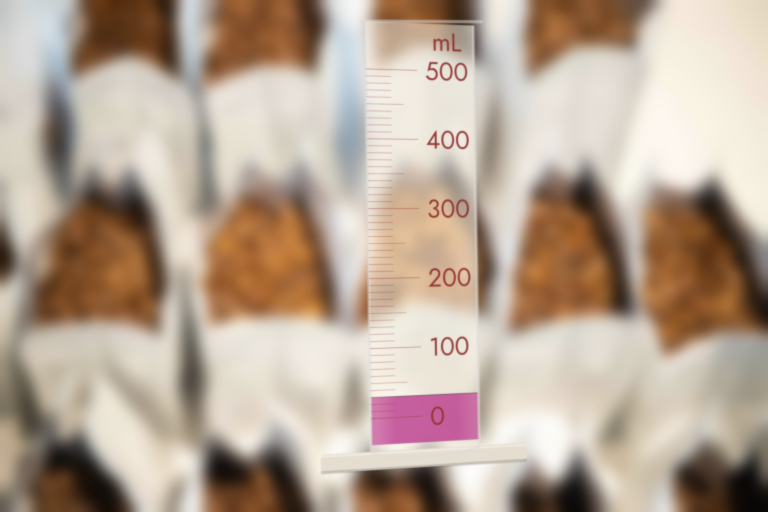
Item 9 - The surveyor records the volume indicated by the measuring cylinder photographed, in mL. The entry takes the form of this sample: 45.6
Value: 30
